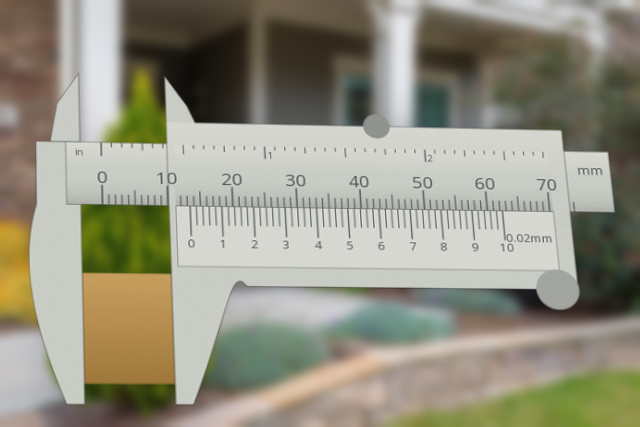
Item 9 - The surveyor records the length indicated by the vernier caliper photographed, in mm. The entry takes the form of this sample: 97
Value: 13.4
